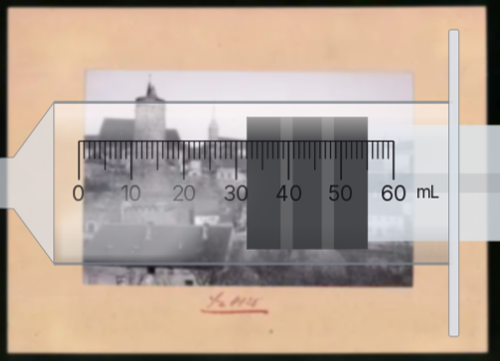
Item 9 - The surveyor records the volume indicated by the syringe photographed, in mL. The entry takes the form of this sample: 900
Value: 32
